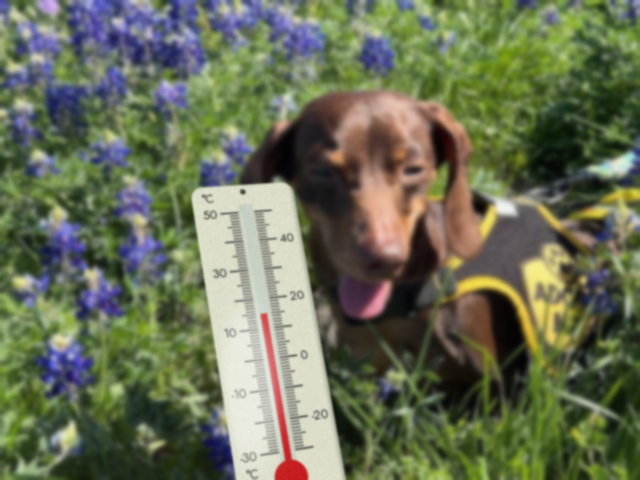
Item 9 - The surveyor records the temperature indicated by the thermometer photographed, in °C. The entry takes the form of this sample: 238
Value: 15
